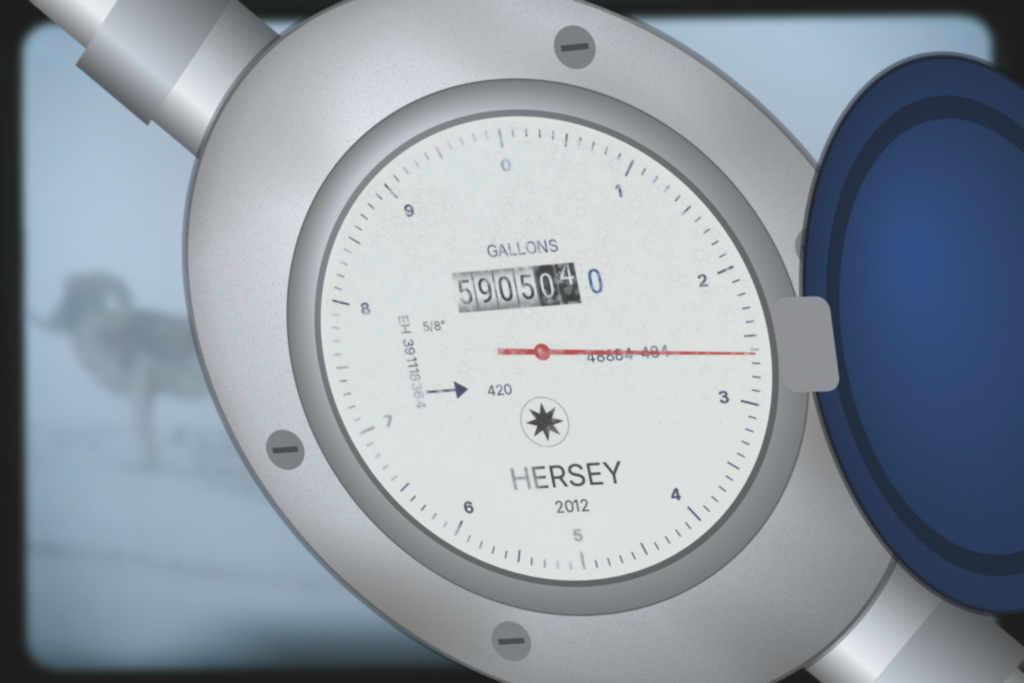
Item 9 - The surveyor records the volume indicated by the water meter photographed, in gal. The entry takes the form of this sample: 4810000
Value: 5905042.6
